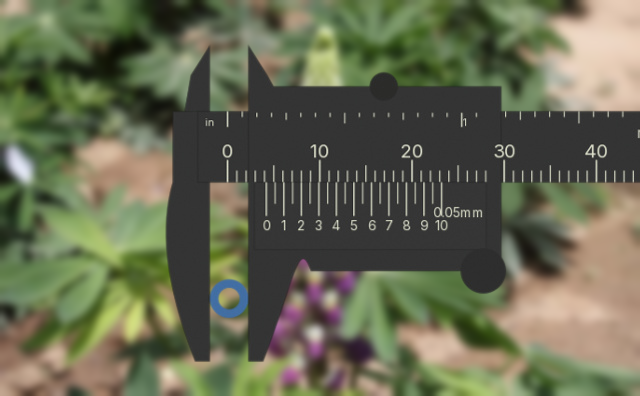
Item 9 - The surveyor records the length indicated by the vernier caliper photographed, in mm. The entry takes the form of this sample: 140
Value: 4.2
